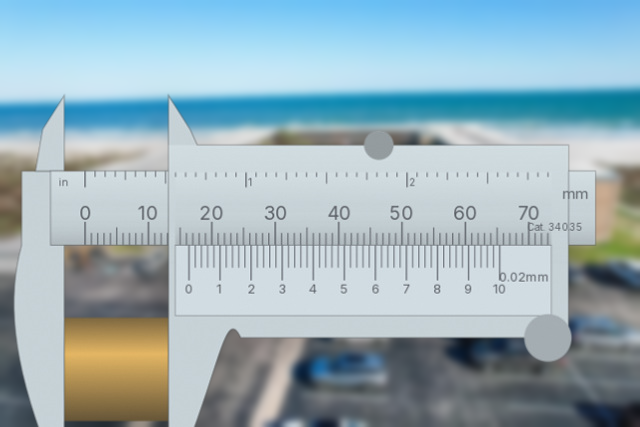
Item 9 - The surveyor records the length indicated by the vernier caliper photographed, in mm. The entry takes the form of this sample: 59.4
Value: 16.4
